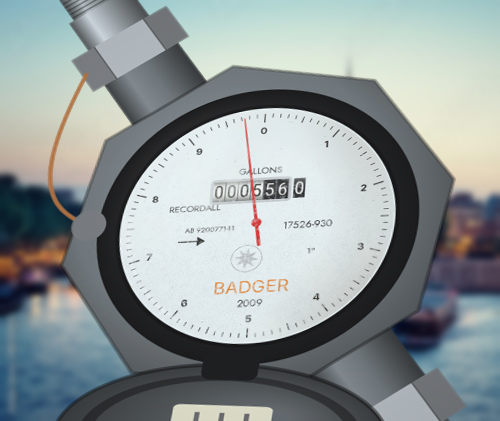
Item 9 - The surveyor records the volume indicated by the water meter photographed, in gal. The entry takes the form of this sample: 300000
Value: 5559.7
